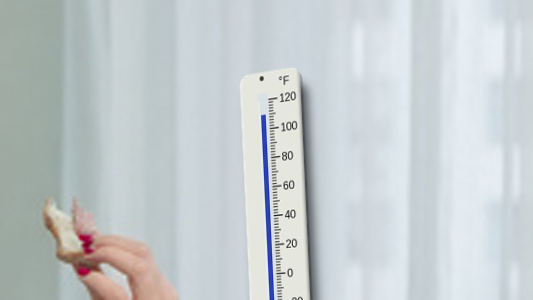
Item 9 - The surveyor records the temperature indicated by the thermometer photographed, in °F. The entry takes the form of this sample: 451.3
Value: 110
